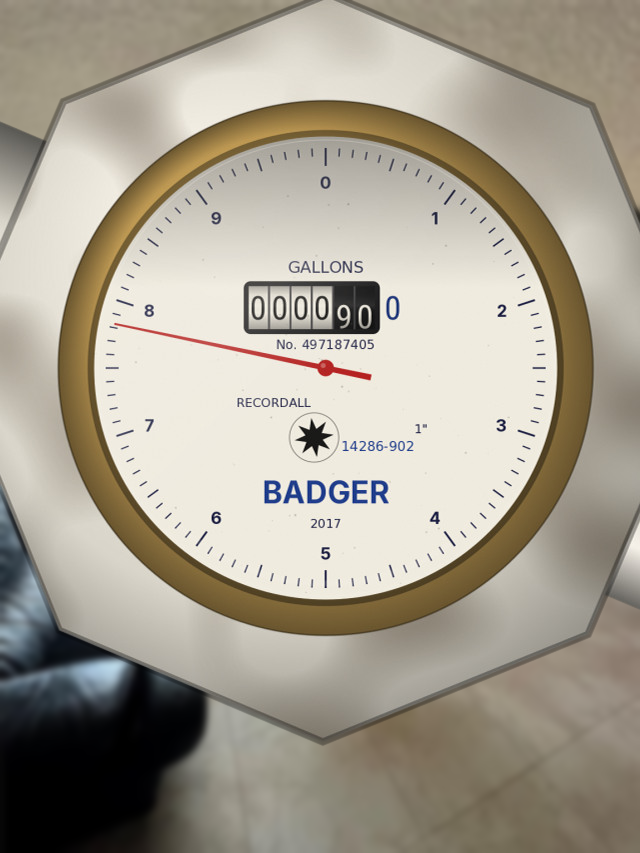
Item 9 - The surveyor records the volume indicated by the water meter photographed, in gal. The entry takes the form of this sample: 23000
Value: 897.8
